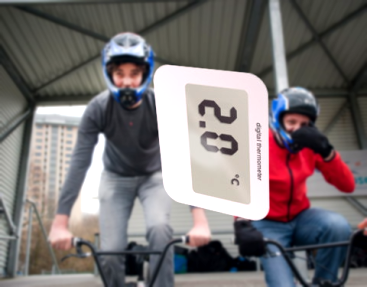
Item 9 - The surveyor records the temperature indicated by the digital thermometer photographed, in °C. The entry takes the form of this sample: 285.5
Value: 2.0
